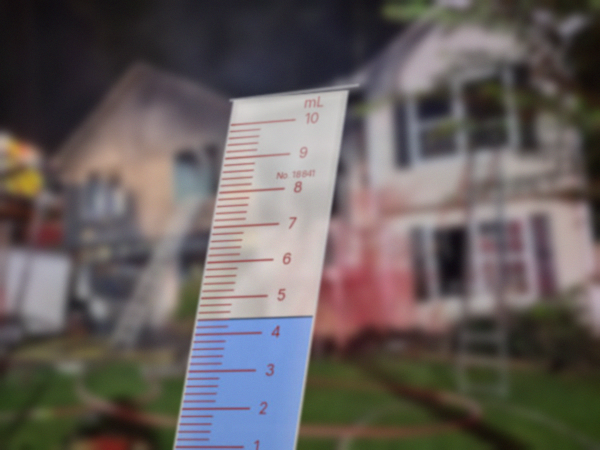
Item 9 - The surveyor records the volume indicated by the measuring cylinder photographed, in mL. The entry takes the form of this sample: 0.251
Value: 4.4
